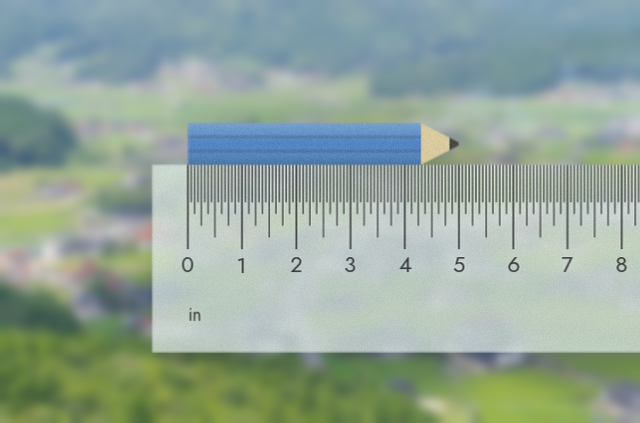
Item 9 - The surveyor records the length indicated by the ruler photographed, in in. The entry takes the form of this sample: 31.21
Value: 5
